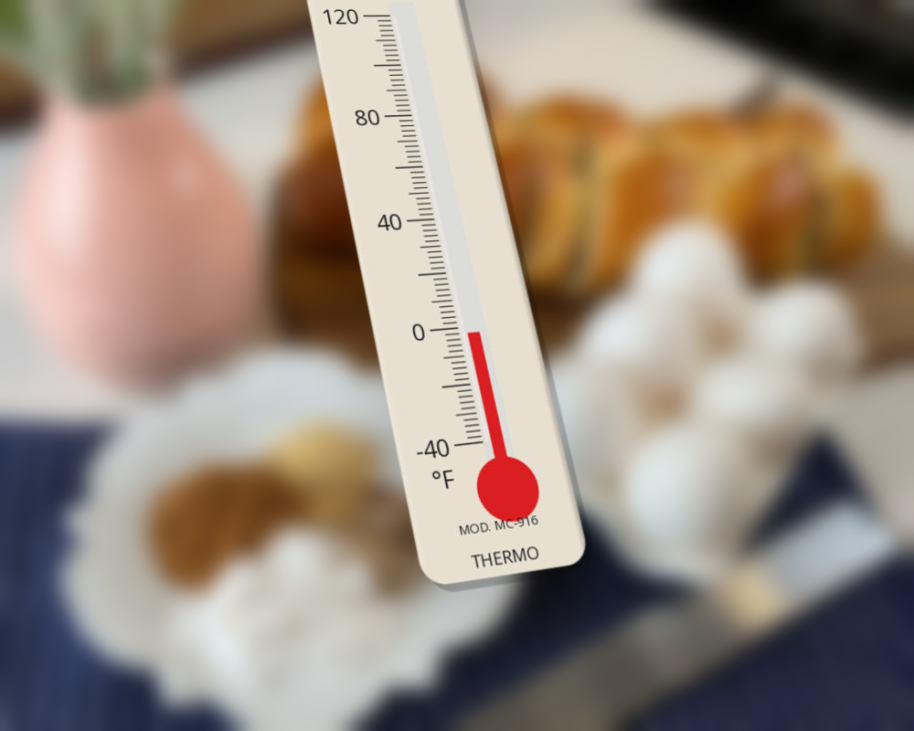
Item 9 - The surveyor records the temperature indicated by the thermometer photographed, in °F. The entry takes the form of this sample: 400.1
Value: -2
